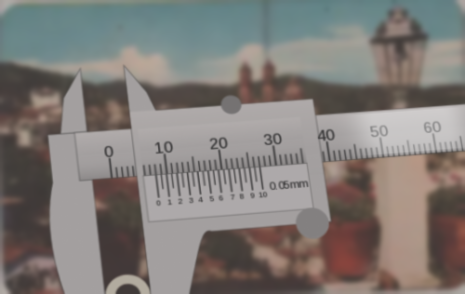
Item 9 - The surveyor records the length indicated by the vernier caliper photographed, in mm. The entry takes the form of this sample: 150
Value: 8.0
